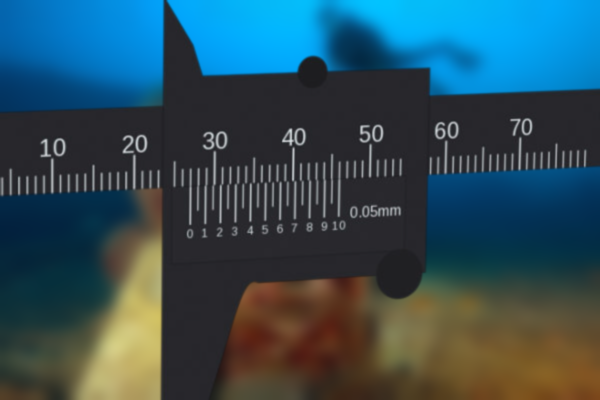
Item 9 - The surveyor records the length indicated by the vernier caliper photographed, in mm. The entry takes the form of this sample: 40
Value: 27.0
